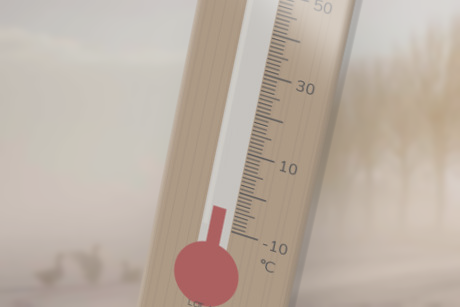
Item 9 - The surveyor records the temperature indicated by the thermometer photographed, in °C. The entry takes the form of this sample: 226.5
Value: -5
